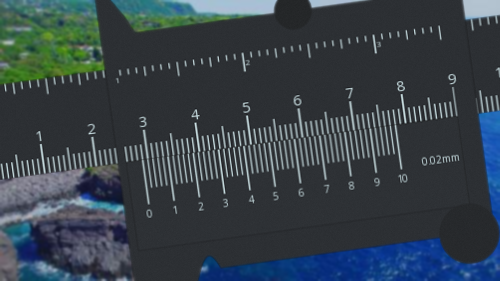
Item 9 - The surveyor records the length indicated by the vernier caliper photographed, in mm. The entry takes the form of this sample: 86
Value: 29.0
